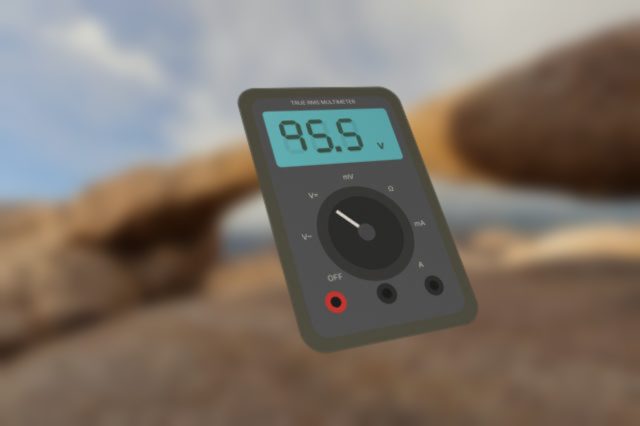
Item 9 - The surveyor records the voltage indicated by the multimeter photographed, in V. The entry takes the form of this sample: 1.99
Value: 95.5
